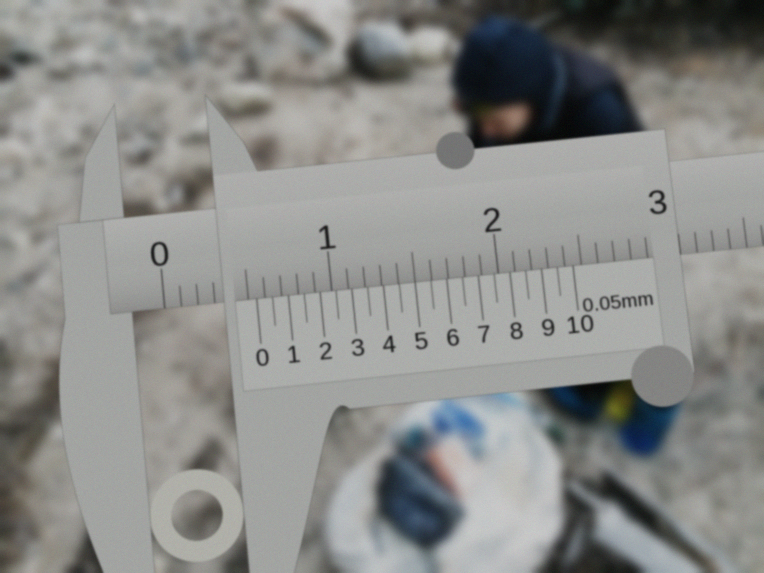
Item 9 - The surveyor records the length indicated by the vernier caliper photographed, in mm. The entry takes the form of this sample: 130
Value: 5.5
